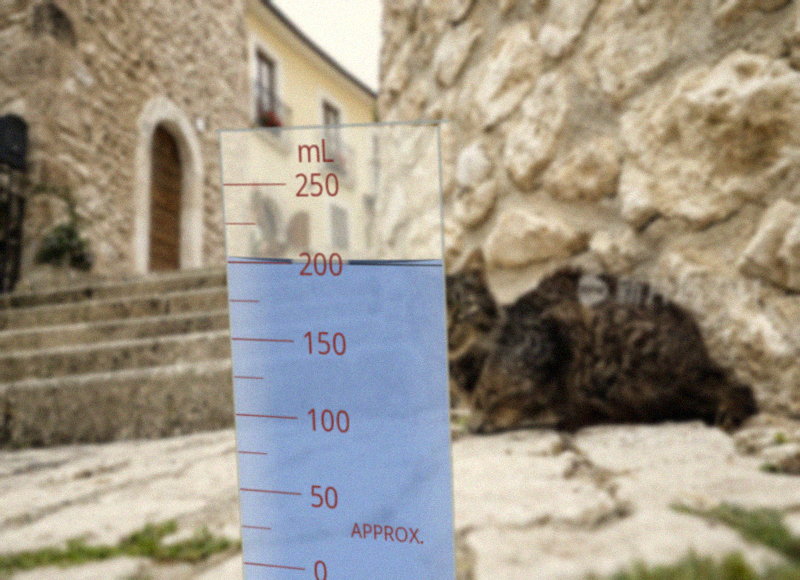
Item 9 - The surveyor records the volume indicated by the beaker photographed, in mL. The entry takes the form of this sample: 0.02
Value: 200
